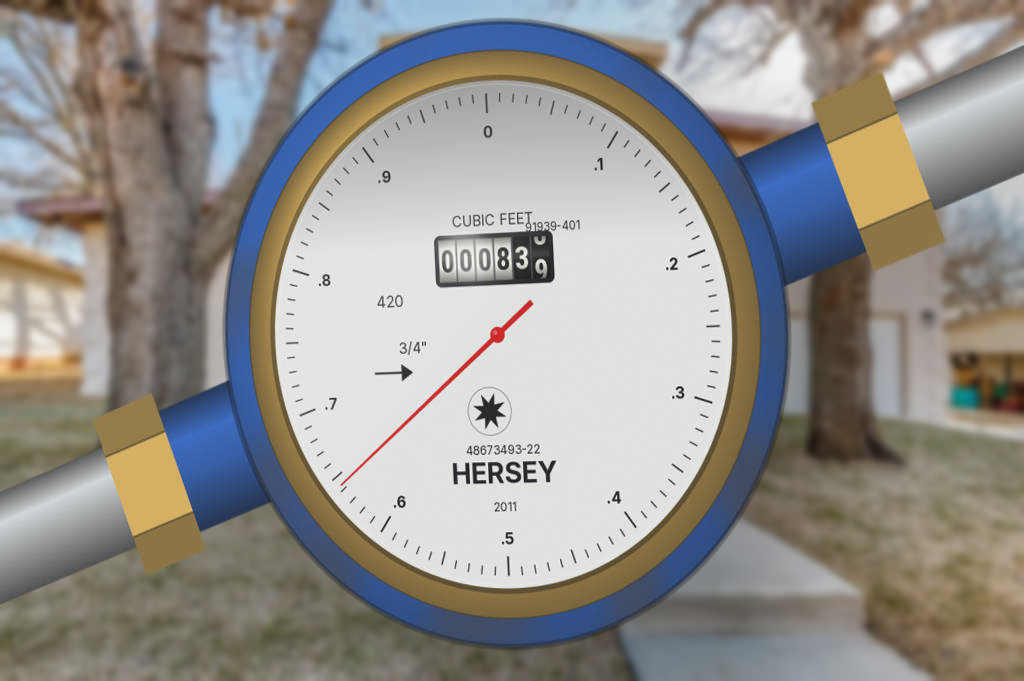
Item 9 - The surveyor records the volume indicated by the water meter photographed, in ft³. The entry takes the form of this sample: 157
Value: 838.64
